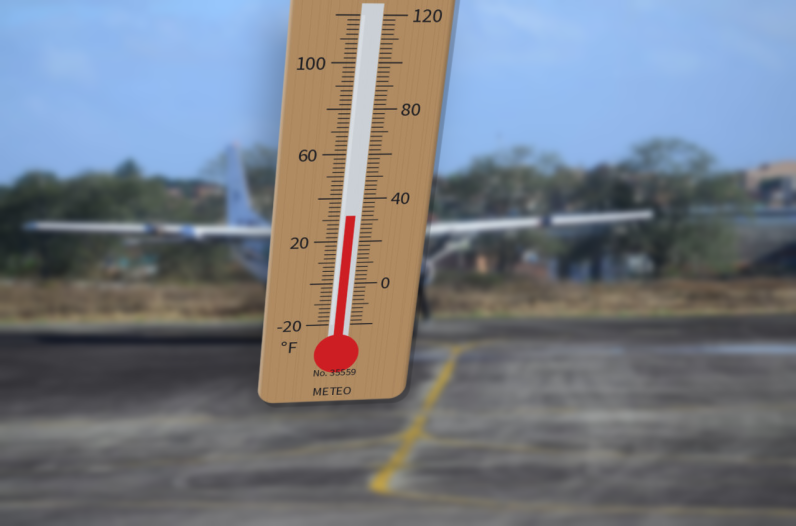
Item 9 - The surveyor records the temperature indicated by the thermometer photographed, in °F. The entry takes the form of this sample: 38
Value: 32
